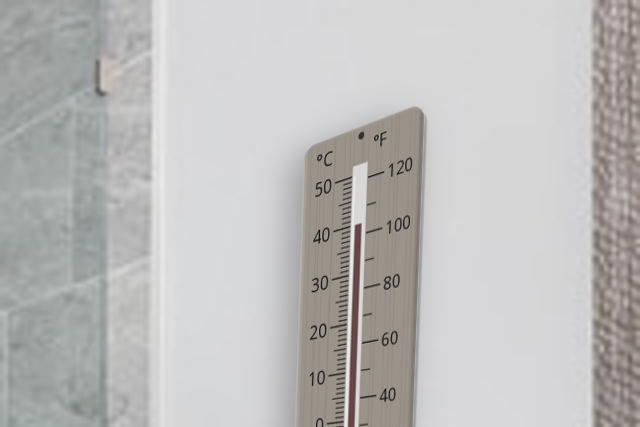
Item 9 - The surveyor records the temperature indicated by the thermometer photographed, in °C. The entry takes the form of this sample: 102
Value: 40
